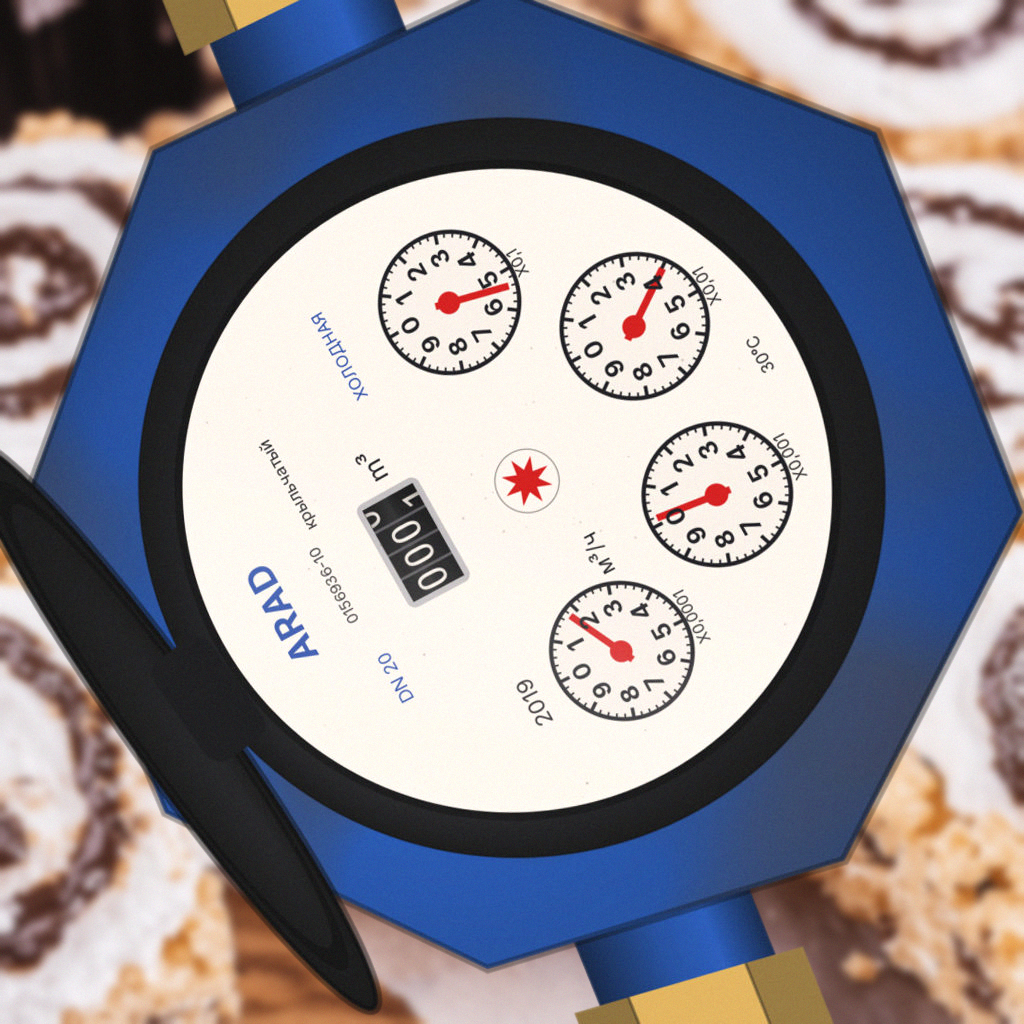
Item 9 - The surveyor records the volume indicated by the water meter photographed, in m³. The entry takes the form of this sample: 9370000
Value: 0.5401
